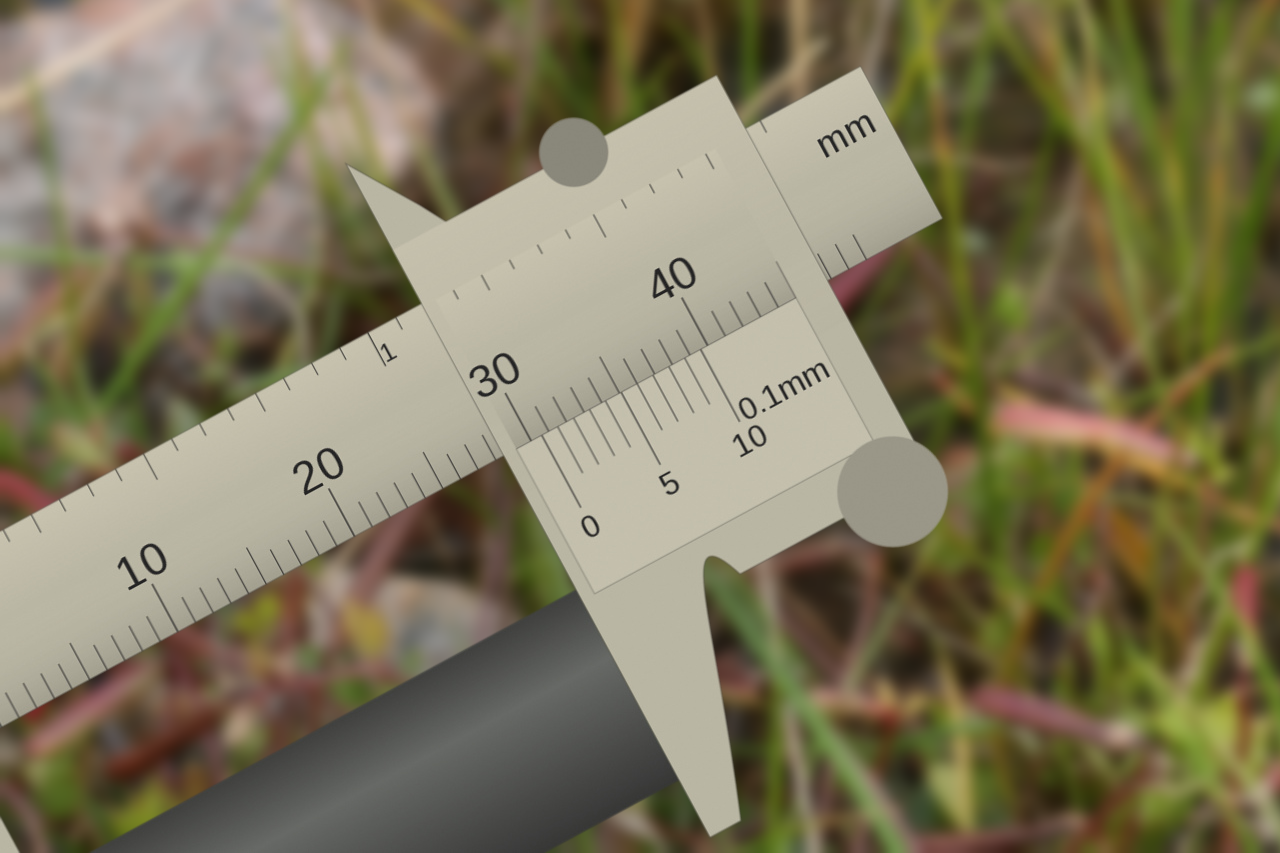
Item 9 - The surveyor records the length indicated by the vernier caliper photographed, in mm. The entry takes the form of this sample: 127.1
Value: 30.6
